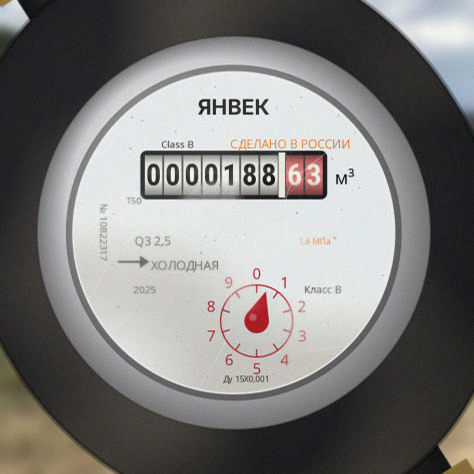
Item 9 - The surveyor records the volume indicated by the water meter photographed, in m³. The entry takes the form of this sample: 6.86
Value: 188.630
